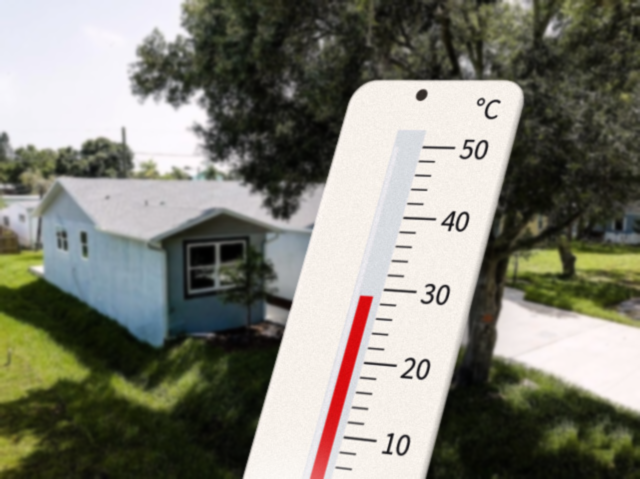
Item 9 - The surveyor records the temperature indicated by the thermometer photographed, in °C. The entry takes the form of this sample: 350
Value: 29
